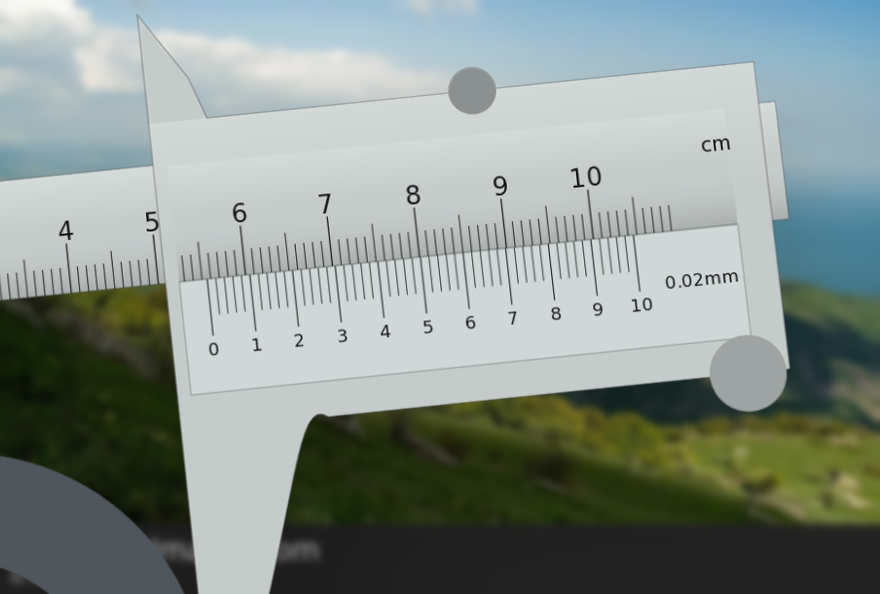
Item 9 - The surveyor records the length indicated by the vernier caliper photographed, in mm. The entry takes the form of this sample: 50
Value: 55.6
